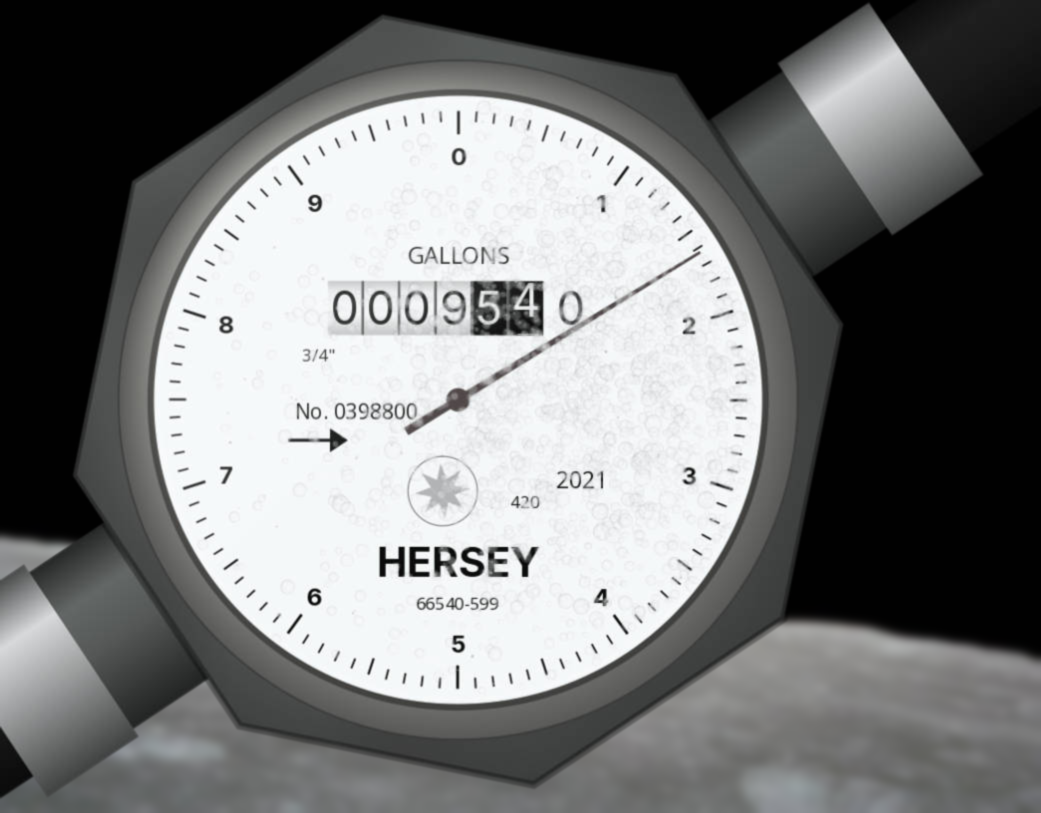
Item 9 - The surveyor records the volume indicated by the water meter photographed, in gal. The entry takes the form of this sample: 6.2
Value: 9541.6
